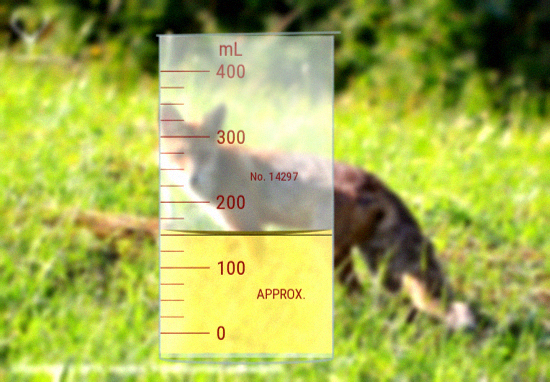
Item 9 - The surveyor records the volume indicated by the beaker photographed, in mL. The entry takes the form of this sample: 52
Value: 150
